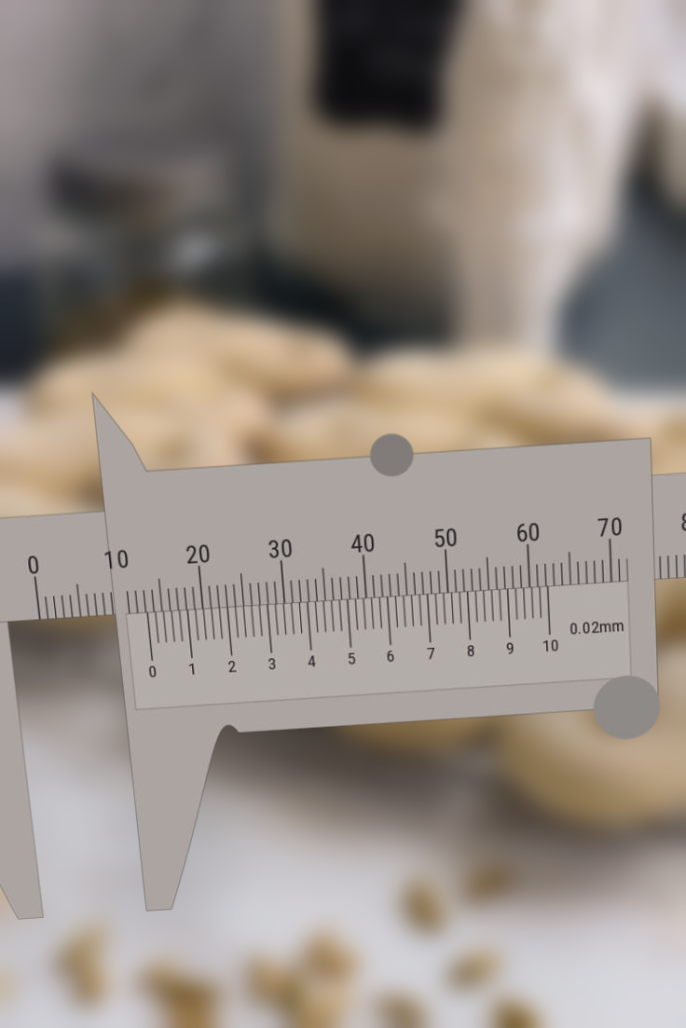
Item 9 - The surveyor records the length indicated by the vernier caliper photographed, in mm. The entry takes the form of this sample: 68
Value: 13.2
